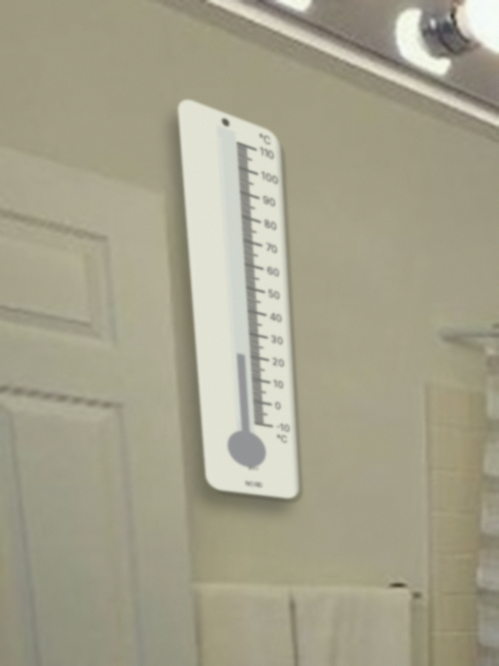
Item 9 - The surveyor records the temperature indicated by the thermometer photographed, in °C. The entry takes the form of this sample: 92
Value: 20
